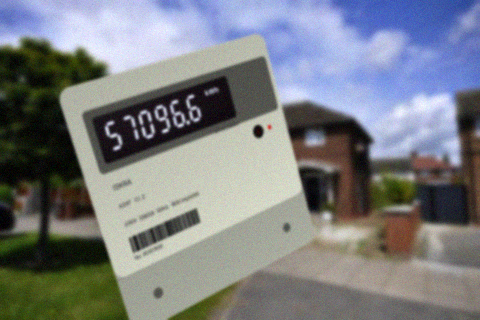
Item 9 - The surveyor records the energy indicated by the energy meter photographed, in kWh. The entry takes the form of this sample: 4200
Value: 57096.6
